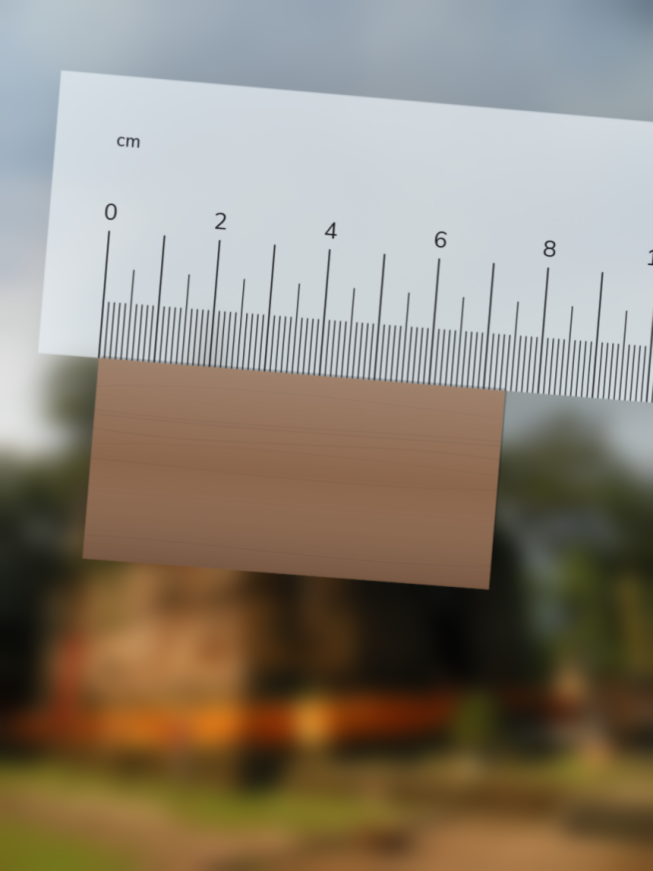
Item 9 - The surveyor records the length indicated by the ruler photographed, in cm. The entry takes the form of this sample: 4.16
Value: 7.4
